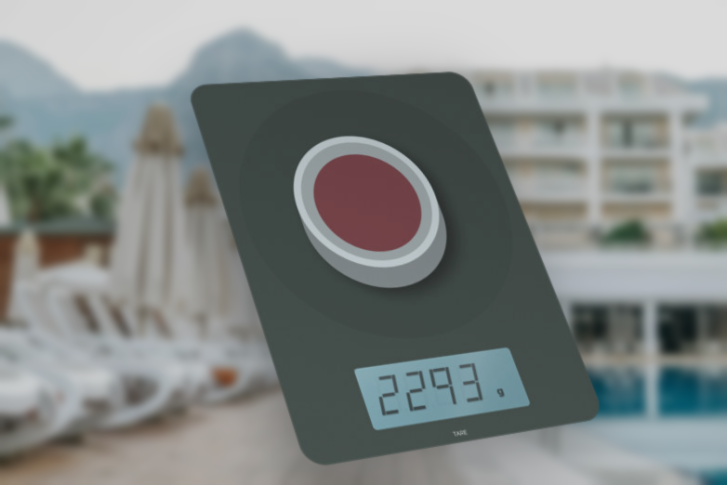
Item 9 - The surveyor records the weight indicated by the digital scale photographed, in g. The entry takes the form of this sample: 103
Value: 2293
